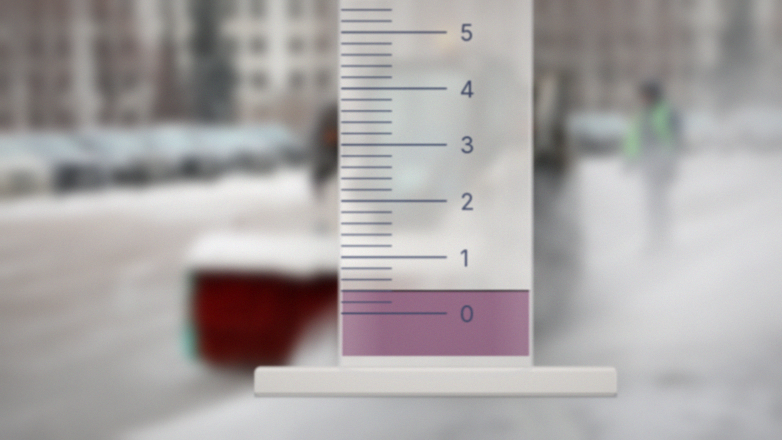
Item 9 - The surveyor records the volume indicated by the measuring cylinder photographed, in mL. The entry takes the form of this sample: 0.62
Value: 0.4
